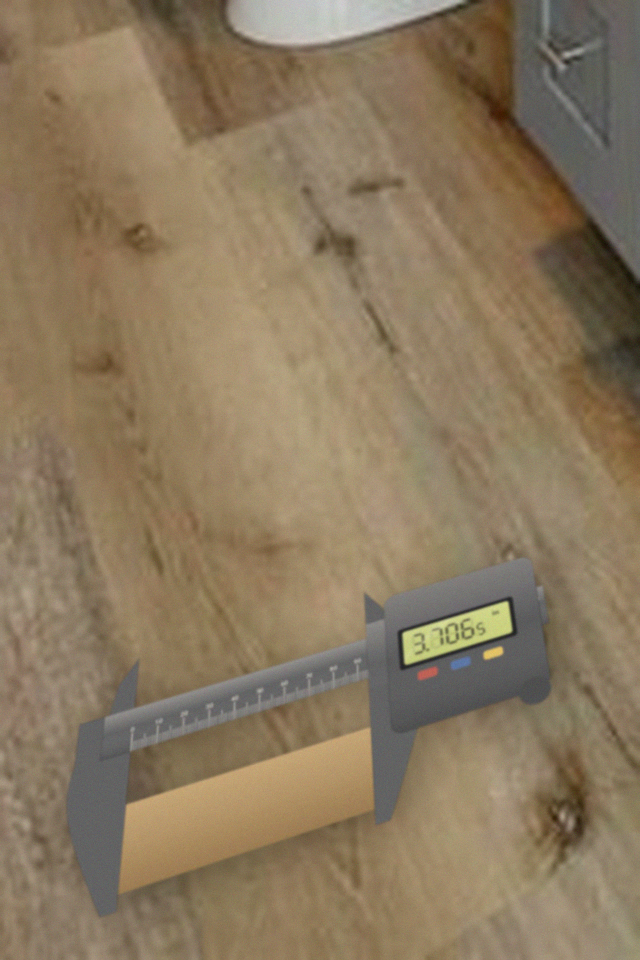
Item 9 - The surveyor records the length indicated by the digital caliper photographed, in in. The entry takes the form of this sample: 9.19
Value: 3.7065
